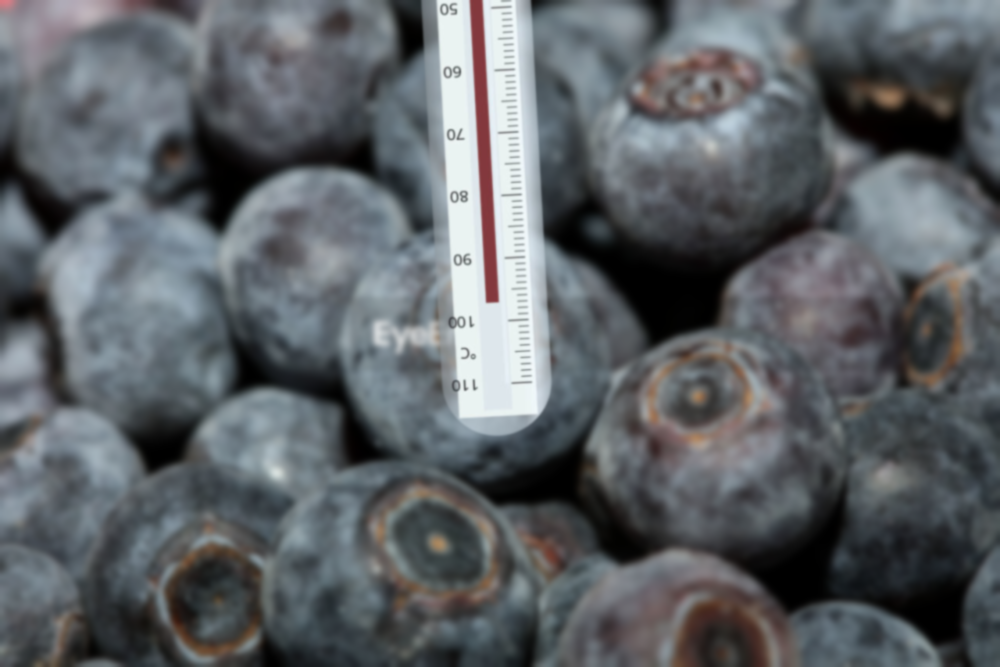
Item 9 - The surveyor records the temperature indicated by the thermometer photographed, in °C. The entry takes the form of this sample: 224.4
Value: 97
